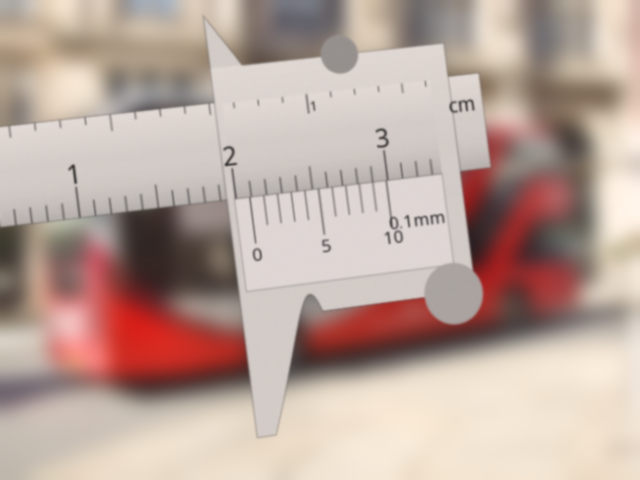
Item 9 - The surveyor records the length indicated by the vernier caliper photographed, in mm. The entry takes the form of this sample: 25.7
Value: 20.9
